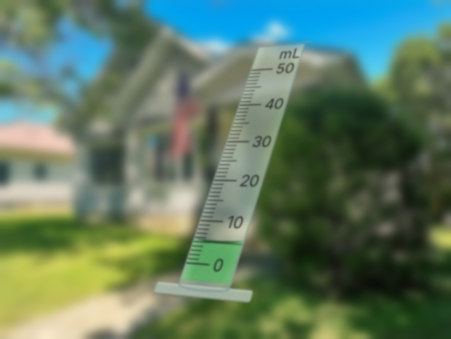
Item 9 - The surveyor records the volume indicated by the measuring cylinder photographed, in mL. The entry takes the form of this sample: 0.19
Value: 5
